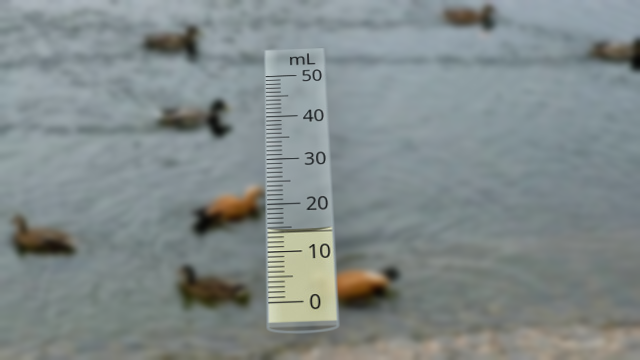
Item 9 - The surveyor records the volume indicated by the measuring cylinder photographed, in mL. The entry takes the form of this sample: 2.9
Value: 14
